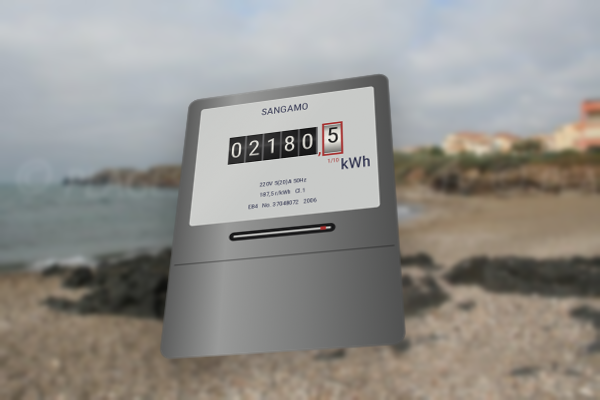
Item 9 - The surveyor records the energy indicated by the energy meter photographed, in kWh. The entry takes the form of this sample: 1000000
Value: 2180.5
